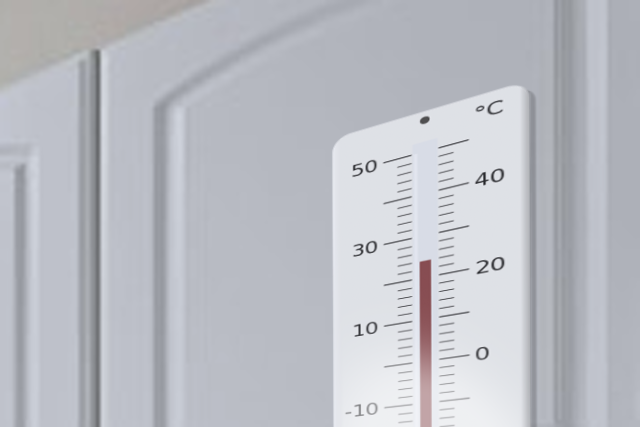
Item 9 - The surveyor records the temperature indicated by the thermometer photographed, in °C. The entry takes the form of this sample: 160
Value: 24
